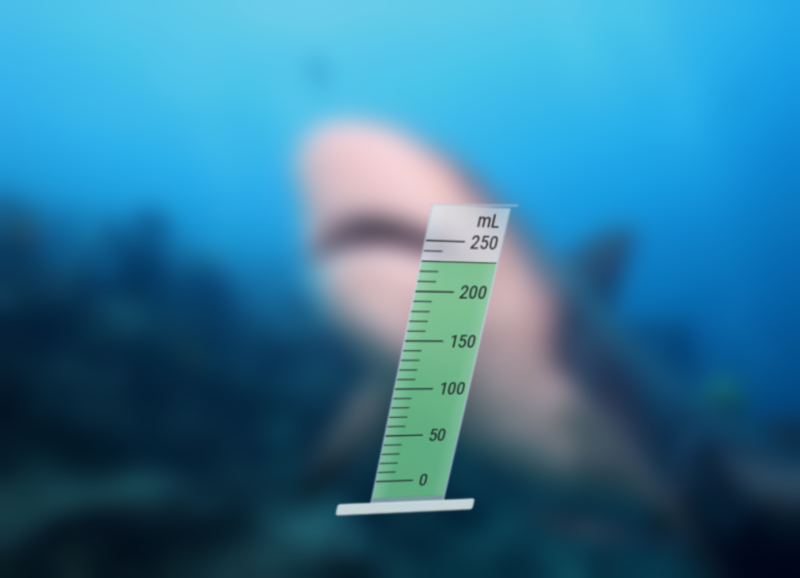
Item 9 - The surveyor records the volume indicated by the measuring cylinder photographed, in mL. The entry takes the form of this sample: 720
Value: 230
